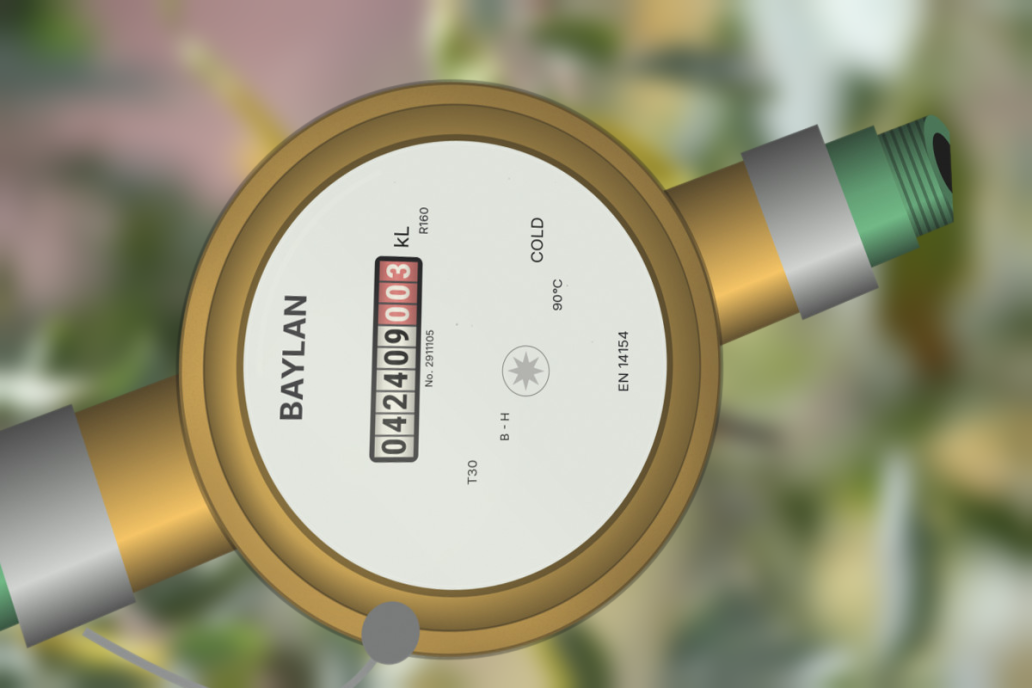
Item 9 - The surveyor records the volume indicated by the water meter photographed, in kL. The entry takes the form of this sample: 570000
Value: 42409.003
